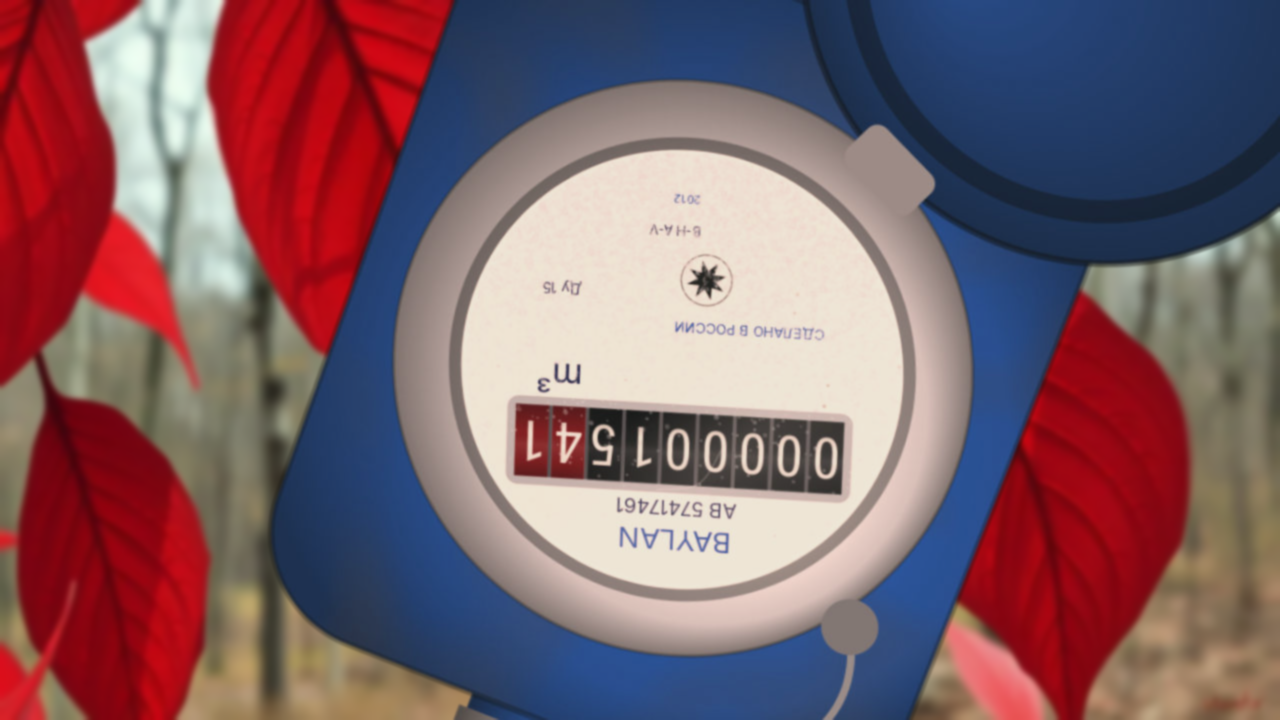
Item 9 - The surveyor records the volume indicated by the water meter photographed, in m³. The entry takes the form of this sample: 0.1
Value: 15.41
